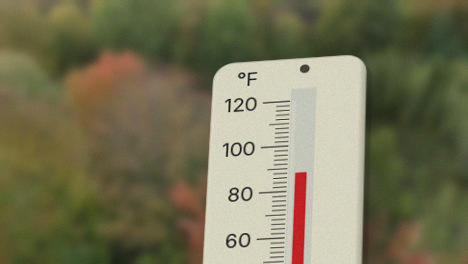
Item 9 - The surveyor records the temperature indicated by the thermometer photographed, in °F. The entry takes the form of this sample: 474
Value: 88
